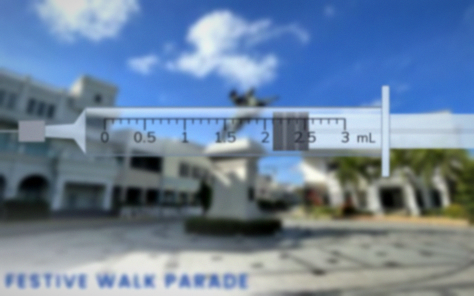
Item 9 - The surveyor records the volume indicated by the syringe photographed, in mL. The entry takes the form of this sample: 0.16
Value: 2.1
